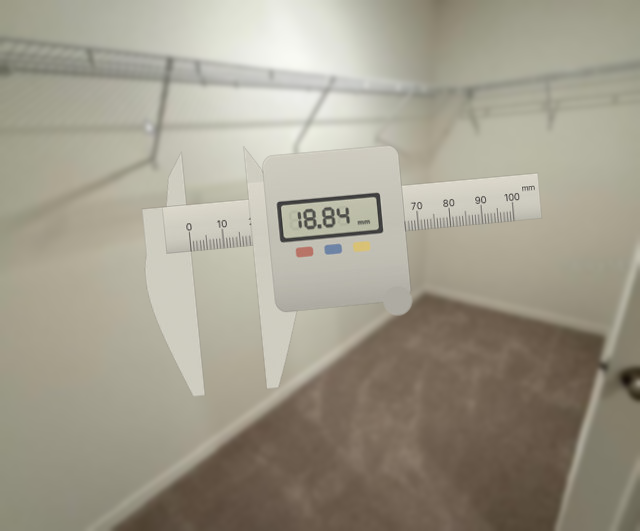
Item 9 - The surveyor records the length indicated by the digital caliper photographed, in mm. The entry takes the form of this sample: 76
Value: 18.84
